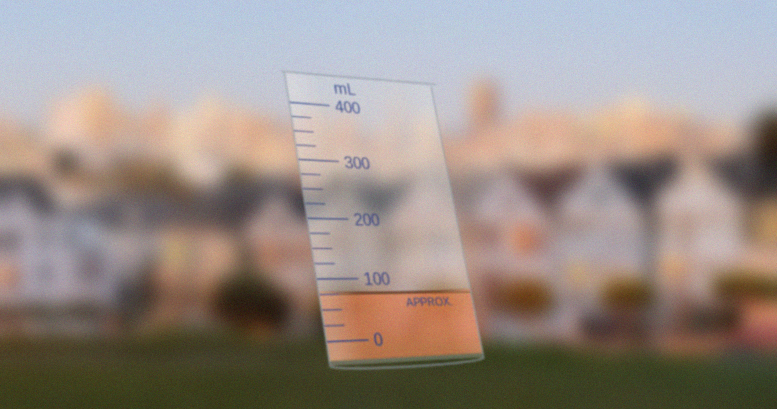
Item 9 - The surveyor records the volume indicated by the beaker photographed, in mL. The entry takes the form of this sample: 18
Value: 75
